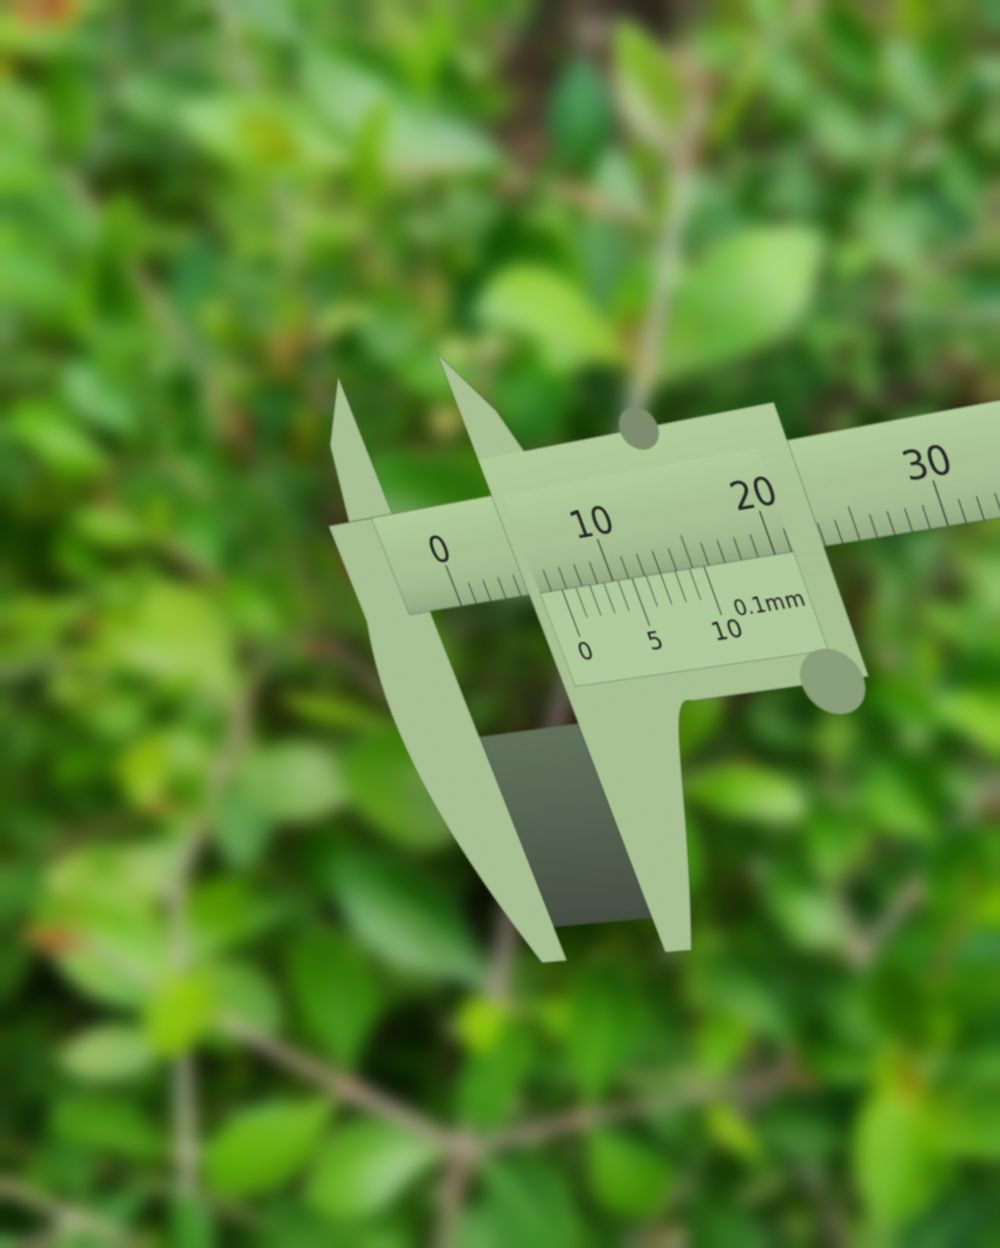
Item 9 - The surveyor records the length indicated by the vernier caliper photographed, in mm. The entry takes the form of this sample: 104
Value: 6.7
